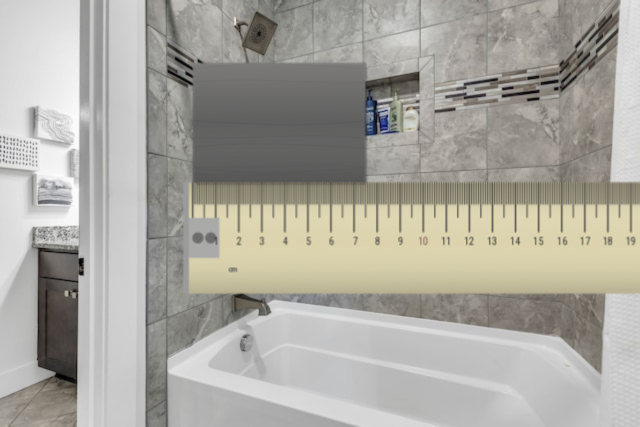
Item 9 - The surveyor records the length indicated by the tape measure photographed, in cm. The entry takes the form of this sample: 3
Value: 7.5
